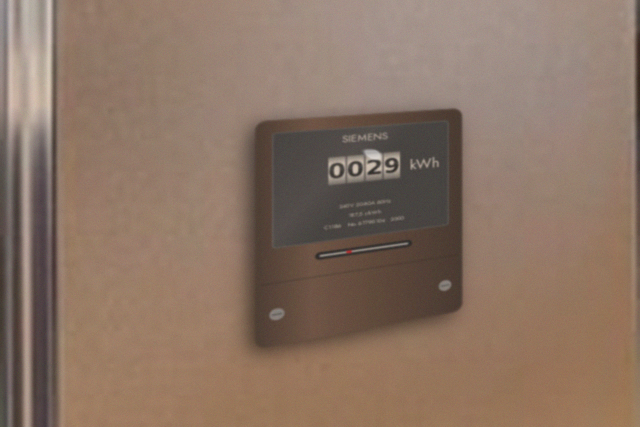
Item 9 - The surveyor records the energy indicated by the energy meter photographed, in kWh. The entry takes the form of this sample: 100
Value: 29
